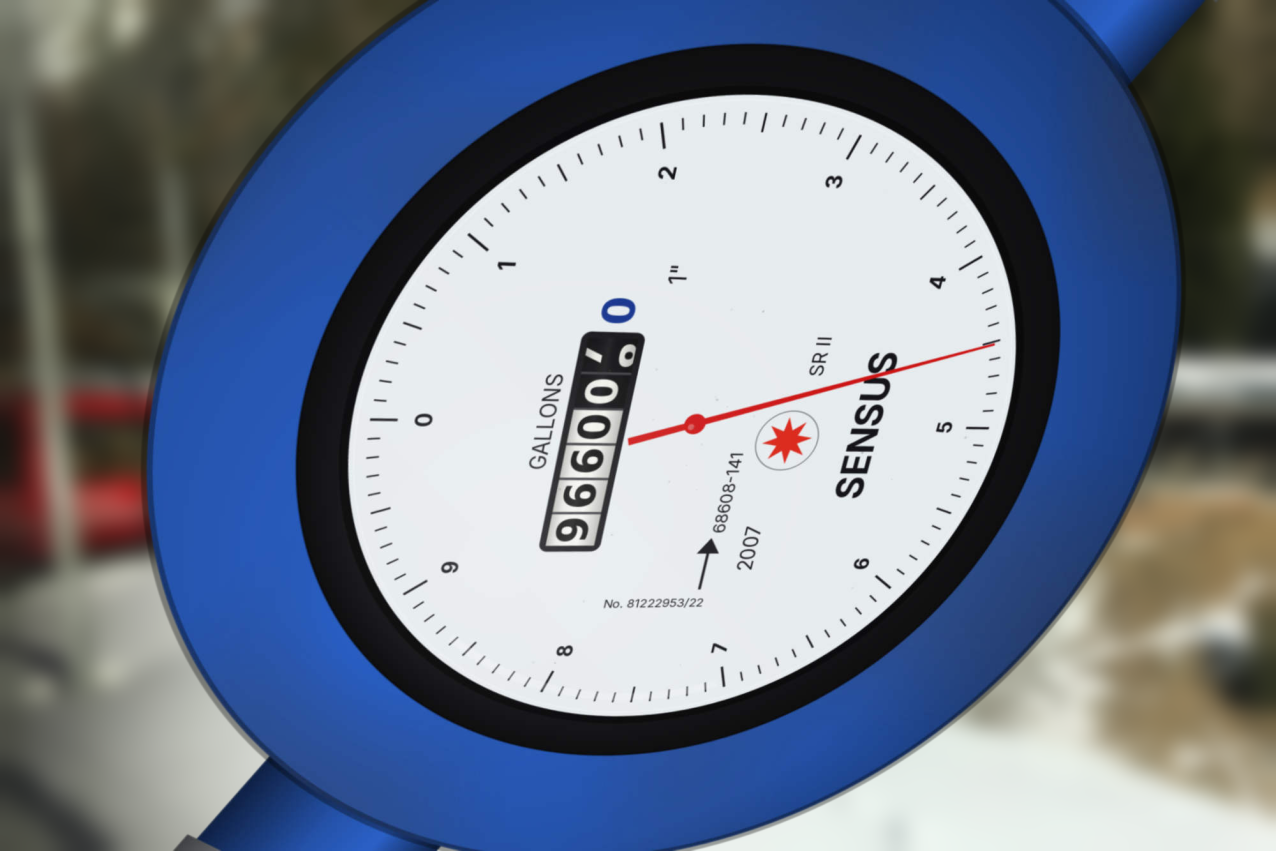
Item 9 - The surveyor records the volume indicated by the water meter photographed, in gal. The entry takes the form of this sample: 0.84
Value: 9660074.5
